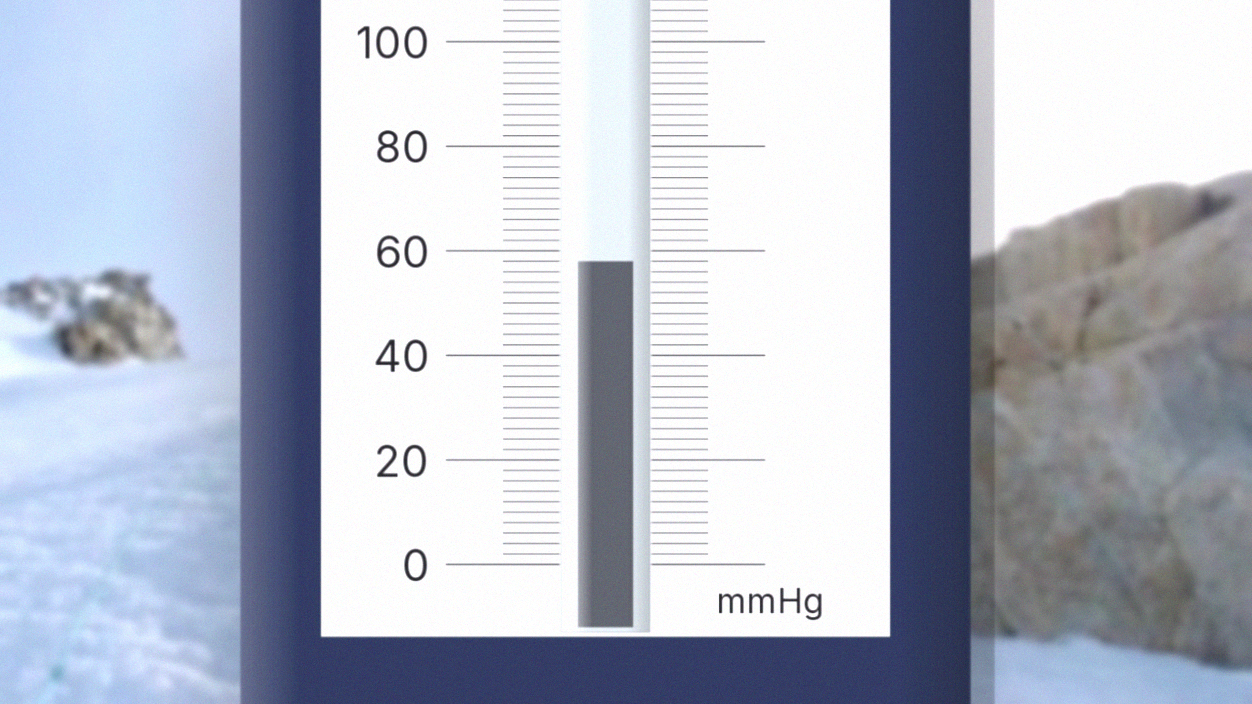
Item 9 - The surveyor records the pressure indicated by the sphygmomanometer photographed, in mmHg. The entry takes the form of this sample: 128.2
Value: 58
